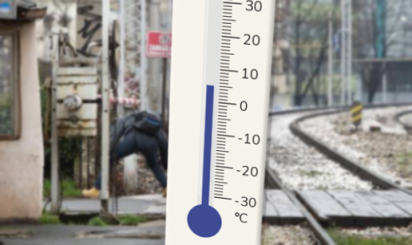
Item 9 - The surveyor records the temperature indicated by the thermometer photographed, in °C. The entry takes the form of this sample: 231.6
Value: 5
